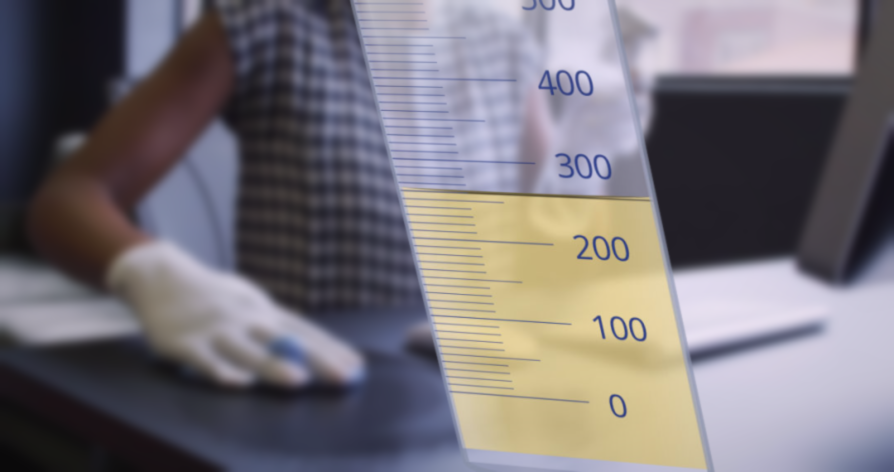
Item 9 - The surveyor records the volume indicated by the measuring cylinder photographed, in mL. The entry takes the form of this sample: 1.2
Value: 260
